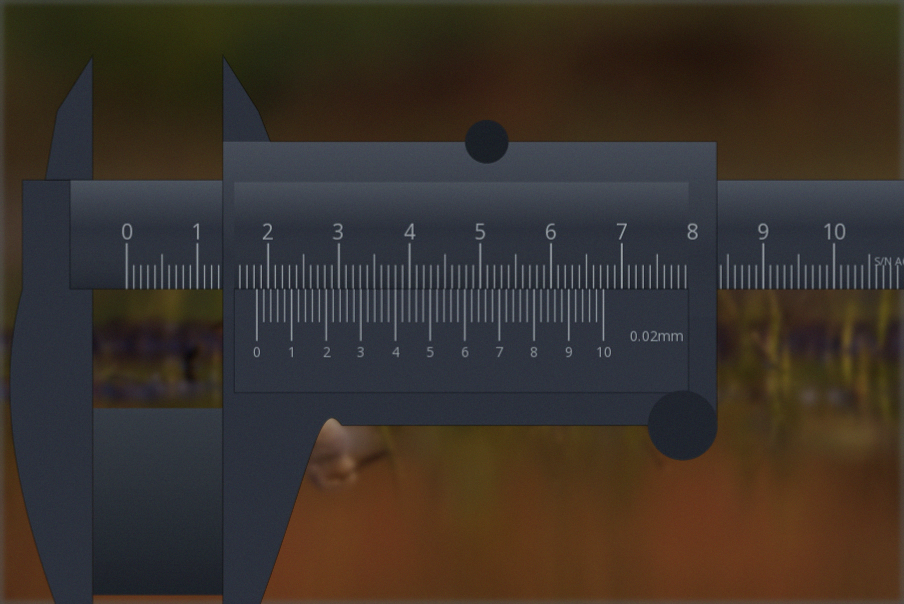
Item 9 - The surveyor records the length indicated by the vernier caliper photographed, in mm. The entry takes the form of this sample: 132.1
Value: 18.4
